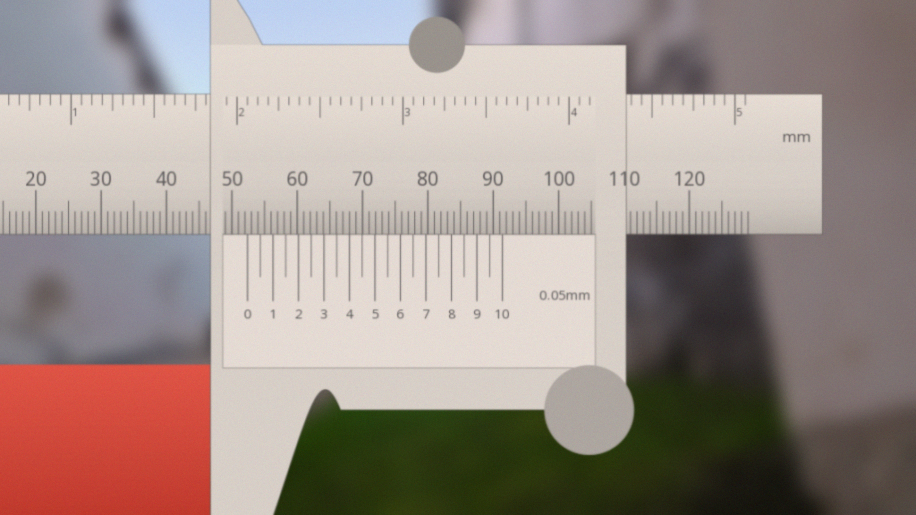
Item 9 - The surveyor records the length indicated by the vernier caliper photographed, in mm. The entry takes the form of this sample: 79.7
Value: 52.4
